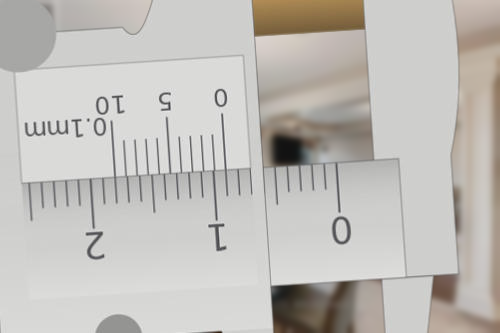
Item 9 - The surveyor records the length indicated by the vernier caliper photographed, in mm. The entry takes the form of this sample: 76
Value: 9.0
